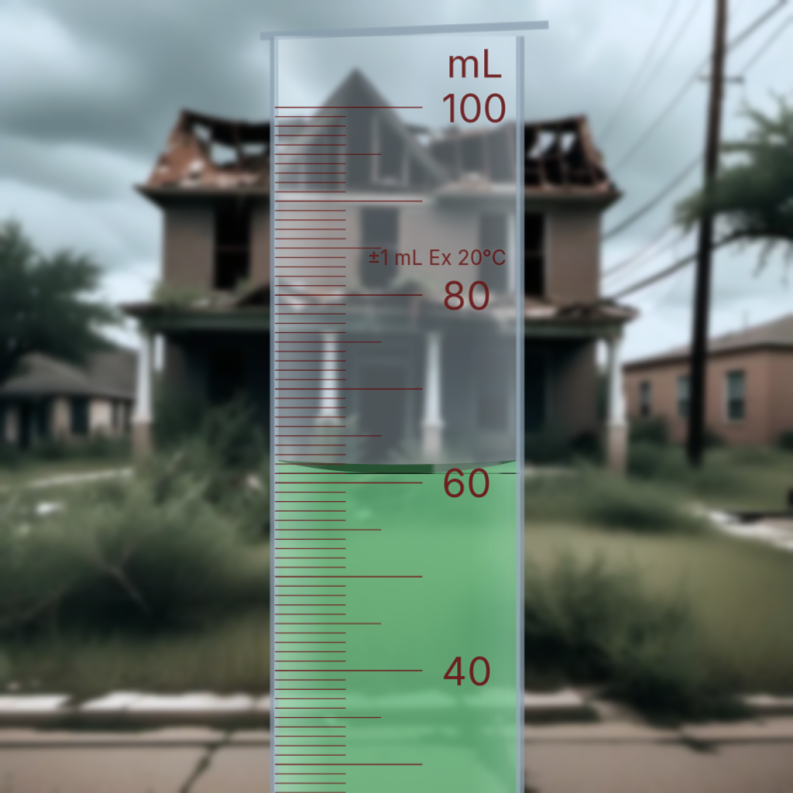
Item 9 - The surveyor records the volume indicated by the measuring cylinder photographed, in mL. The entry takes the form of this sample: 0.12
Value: 61
